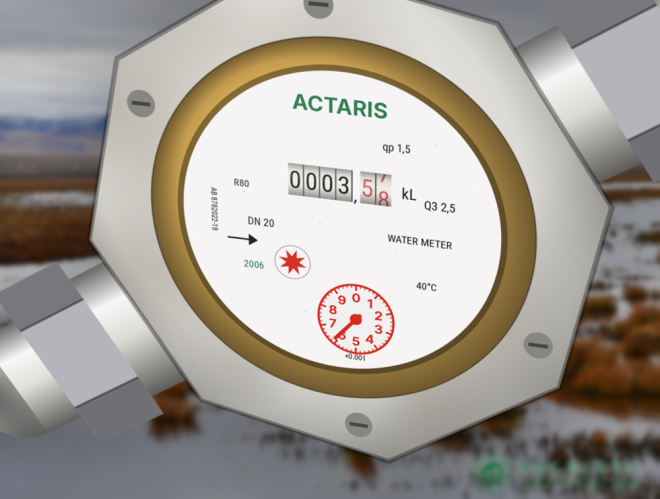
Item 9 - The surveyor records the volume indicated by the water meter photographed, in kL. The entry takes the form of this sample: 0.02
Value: 3.576
